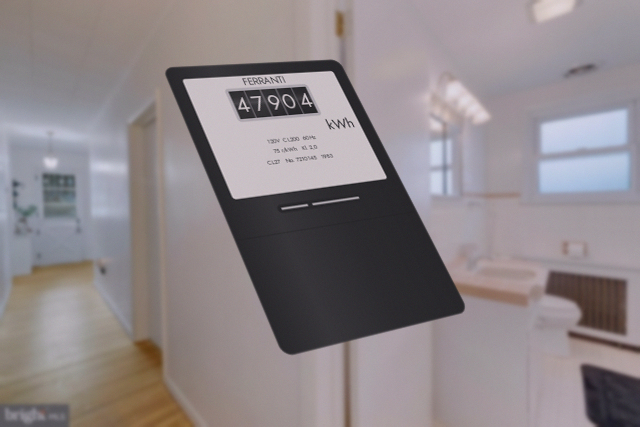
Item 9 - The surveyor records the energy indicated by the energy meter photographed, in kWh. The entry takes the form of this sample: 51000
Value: 47904
